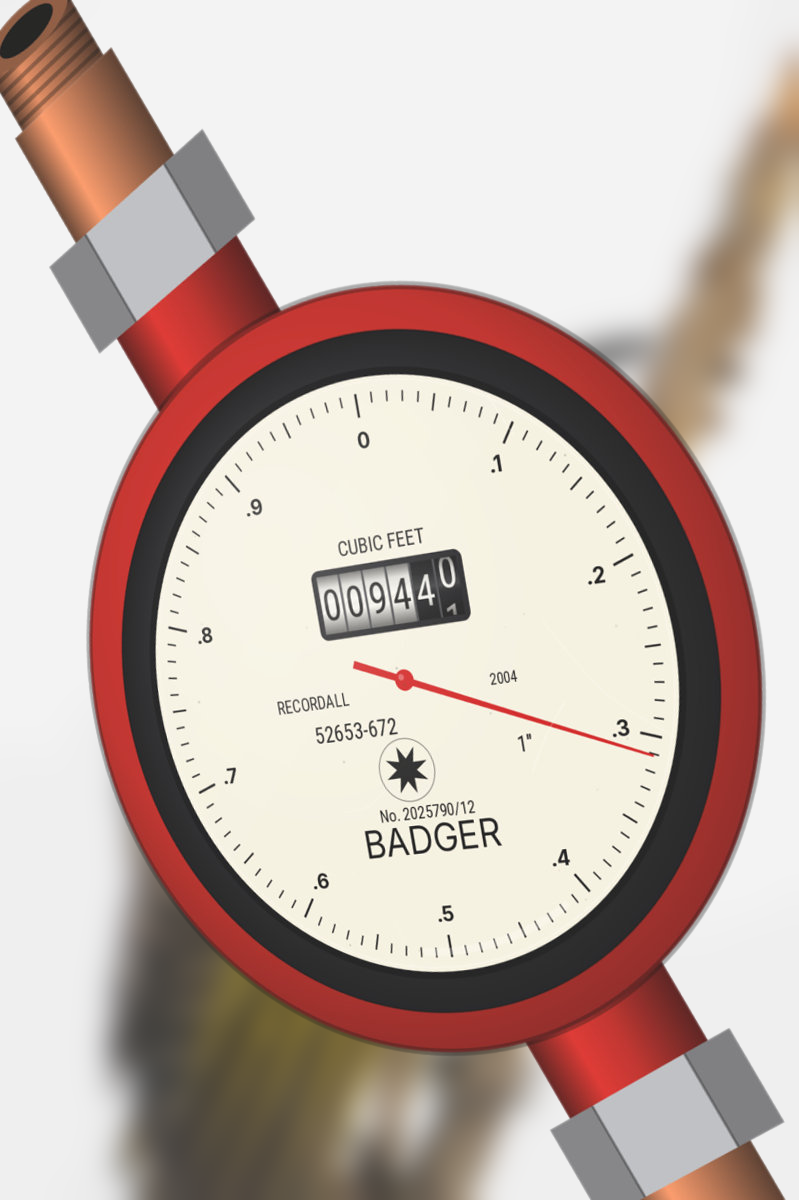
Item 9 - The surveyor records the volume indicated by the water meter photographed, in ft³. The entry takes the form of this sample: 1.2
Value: 9440.31
